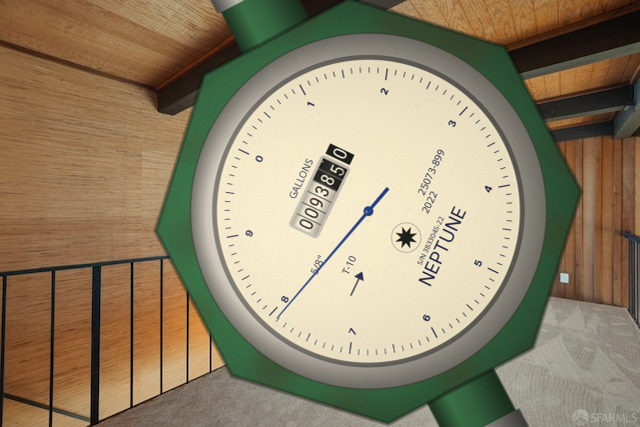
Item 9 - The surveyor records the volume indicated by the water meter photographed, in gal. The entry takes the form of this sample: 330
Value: 93847.9
